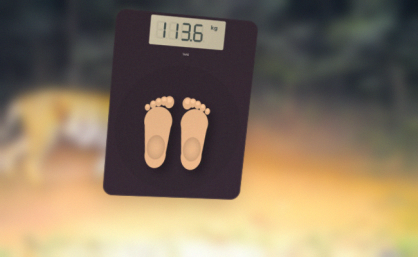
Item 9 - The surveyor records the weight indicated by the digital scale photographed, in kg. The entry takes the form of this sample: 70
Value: 113.6
